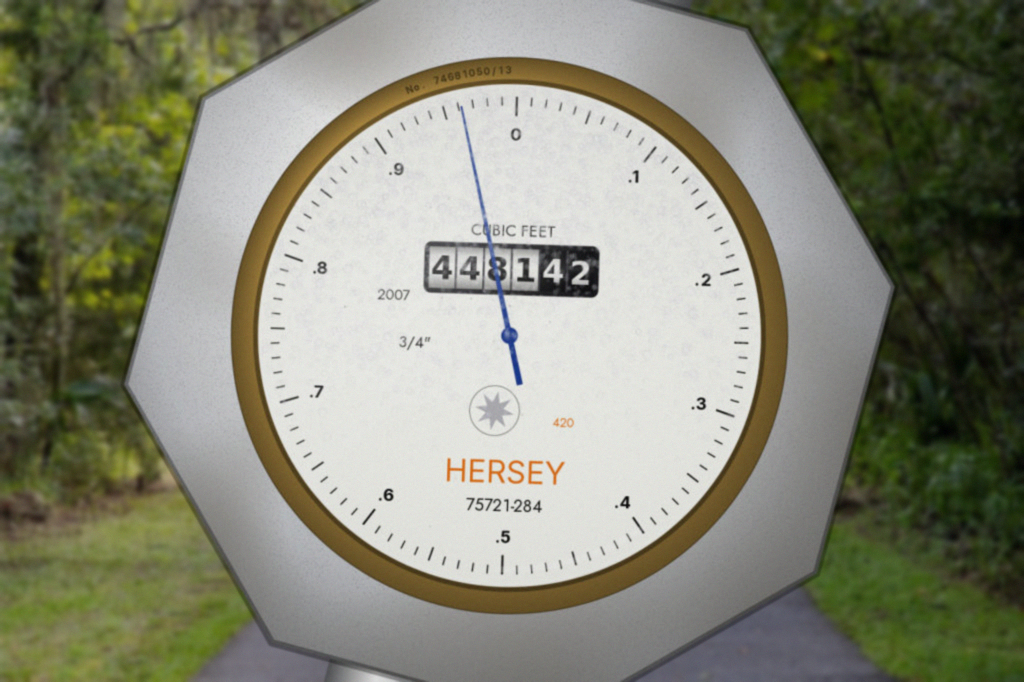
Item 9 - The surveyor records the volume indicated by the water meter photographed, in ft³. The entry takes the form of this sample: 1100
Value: 448141.96
